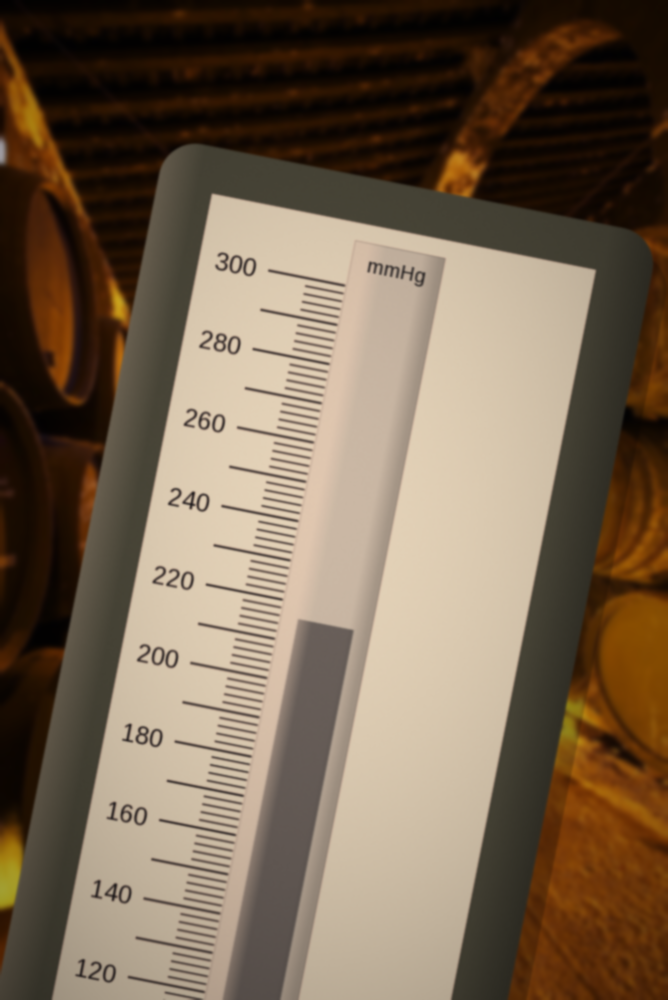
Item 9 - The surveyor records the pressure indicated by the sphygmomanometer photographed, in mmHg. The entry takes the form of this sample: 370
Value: 216
